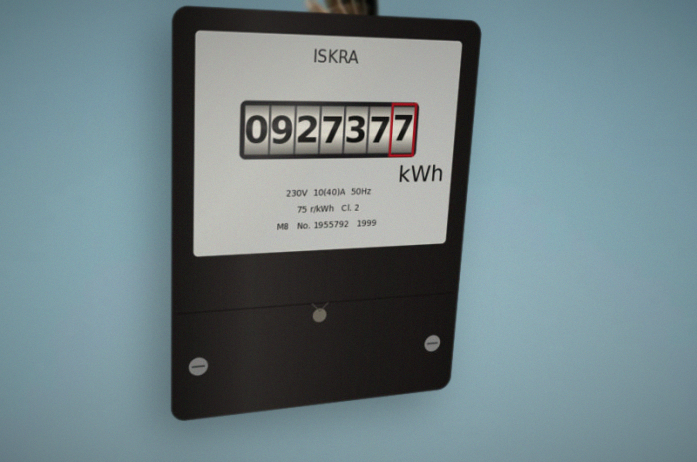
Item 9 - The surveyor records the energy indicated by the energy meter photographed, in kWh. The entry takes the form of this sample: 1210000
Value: 92737.7
